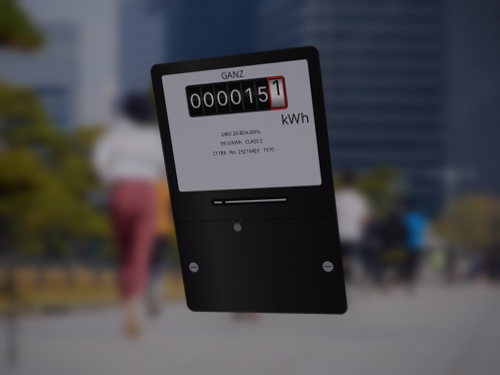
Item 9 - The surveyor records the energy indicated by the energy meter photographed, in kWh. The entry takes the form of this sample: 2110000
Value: 15.1
